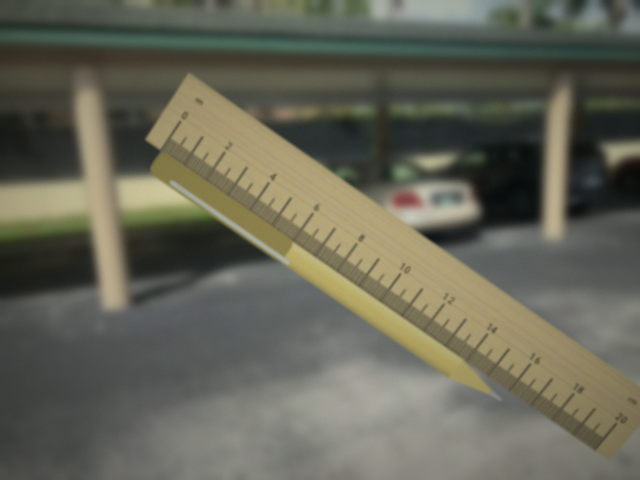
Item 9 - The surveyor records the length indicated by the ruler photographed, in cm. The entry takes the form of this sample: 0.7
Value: 16
